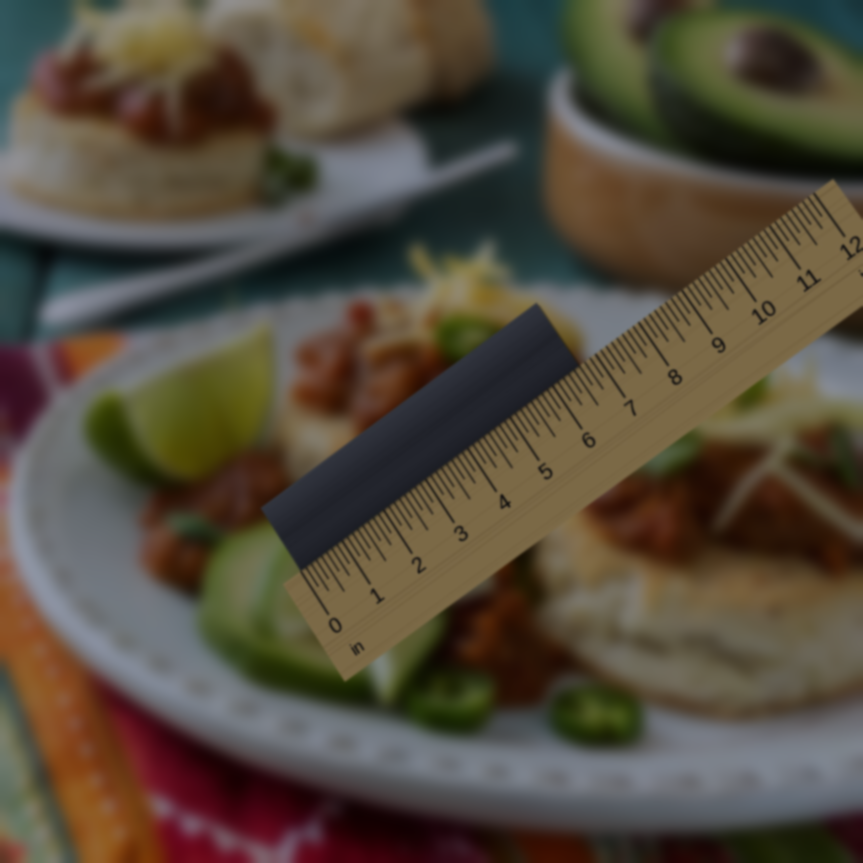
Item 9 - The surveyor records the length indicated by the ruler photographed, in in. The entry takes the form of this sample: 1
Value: 6.625
